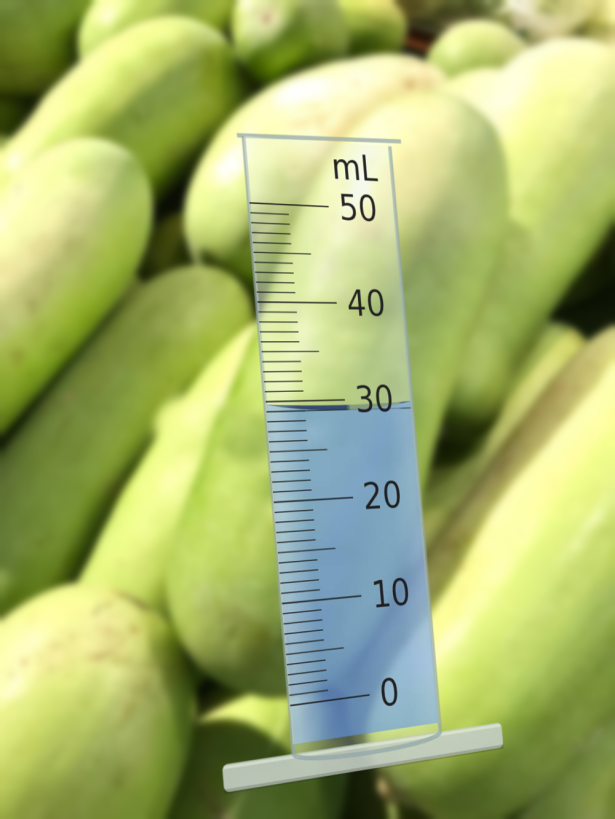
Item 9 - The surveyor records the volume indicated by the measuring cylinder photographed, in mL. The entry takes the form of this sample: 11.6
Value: 29
